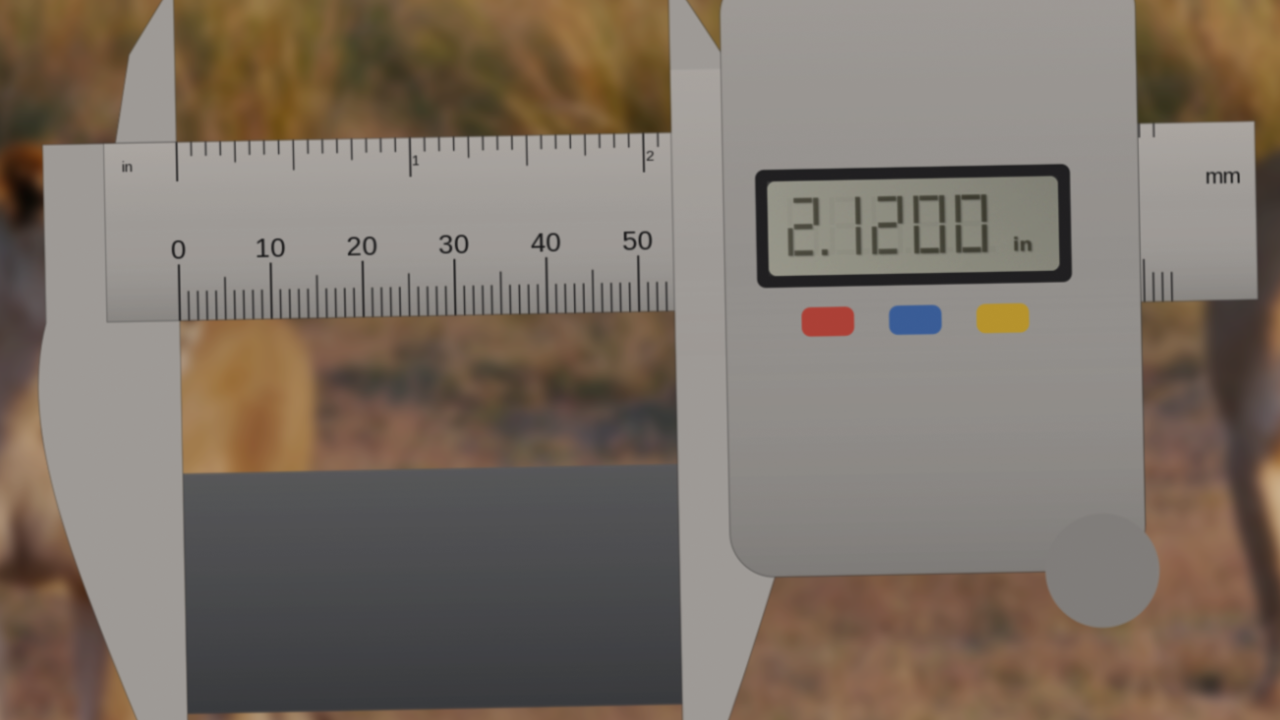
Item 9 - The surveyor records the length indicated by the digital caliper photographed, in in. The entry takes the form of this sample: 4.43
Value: 2.1200
